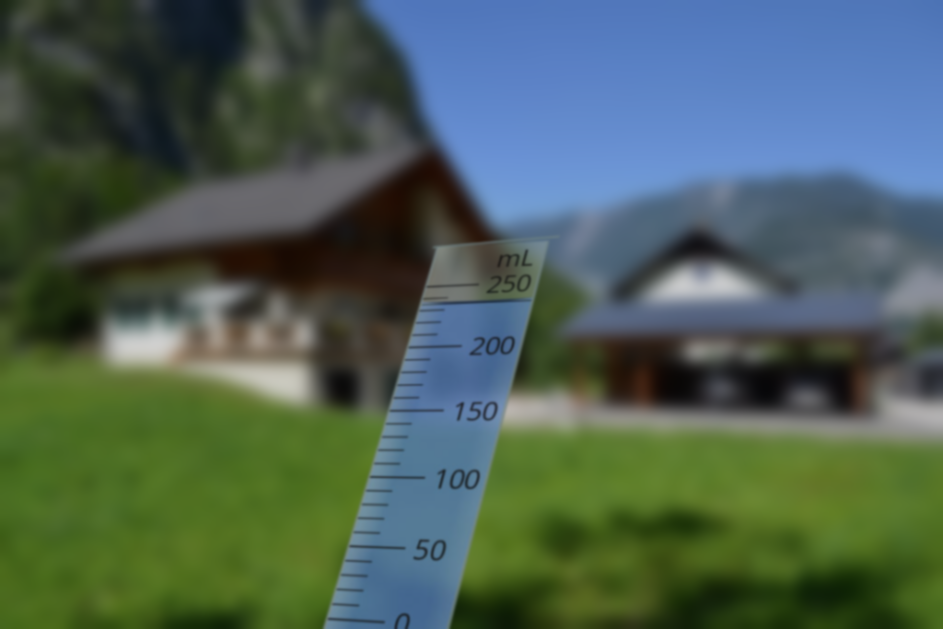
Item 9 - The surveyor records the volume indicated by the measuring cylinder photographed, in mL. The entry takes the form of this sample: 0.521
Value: 235
